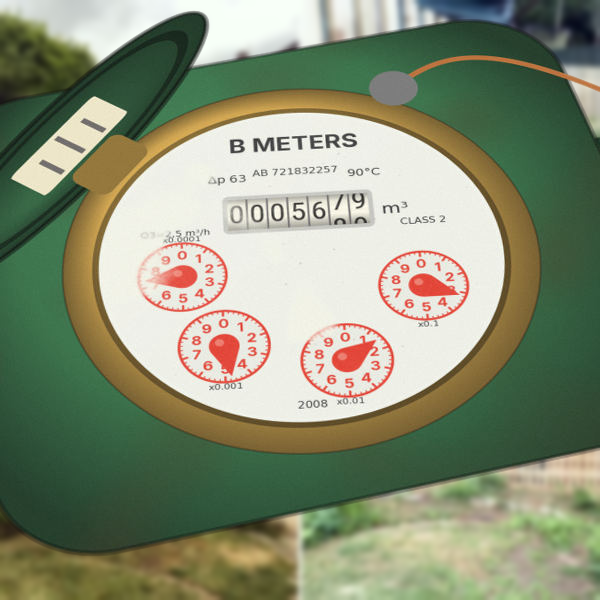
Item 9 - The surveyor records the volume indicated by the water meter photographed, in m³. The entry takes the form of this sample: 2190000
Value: 5679.3147
